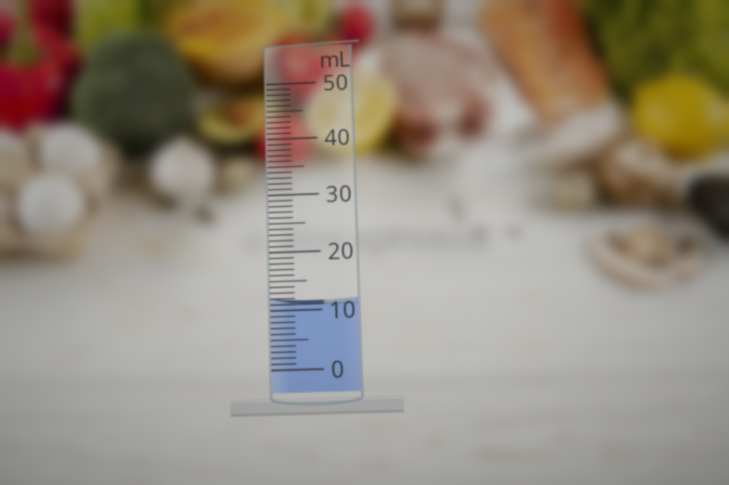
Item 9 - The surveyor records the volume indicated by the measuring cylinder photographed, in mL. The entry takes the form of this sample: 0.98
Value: 11
